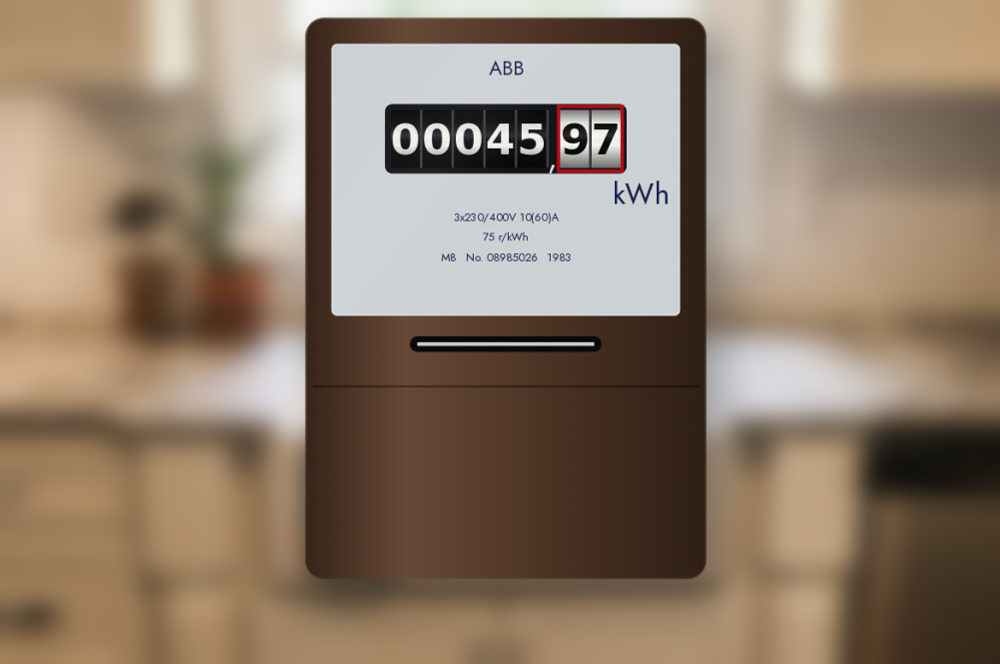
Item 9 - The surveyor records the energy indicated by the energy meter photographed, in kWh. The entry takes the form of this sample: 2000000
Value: 45.97
